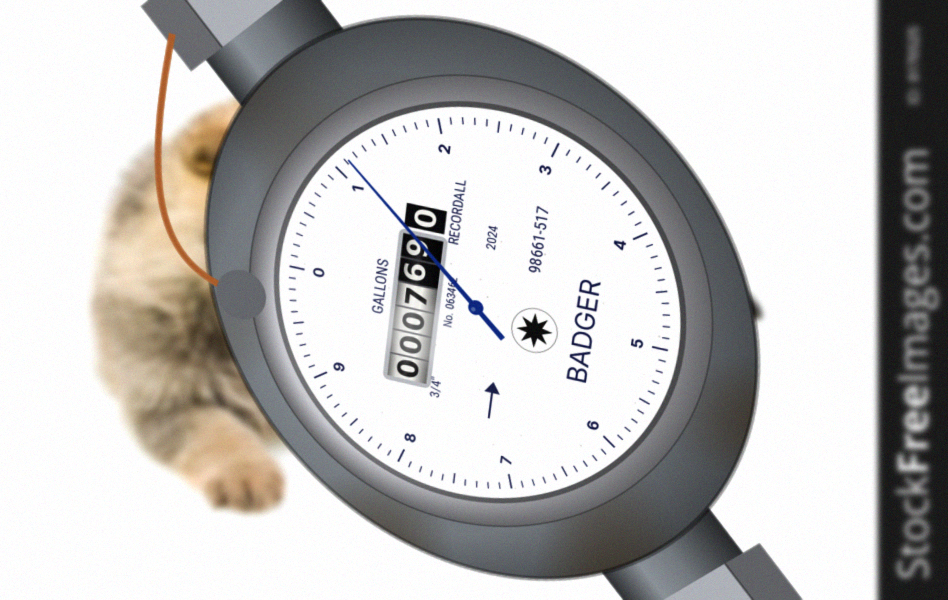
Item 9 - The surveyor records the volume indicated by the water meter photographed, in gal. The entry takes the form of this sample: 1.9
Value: 7691.1
